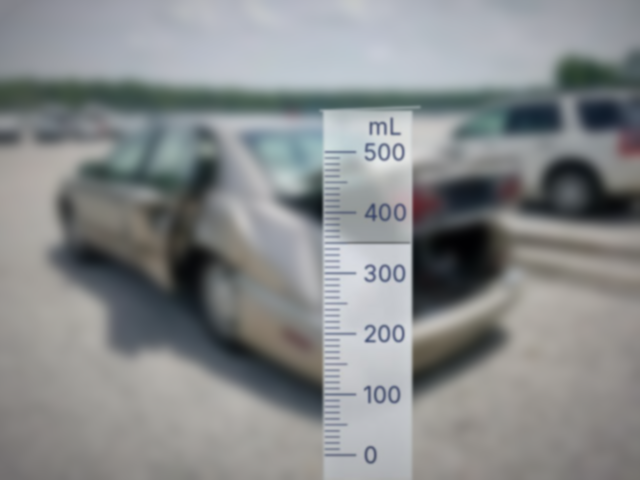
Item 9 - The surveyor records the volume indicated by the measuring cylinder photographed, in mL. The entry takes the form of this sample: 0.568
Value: 350
